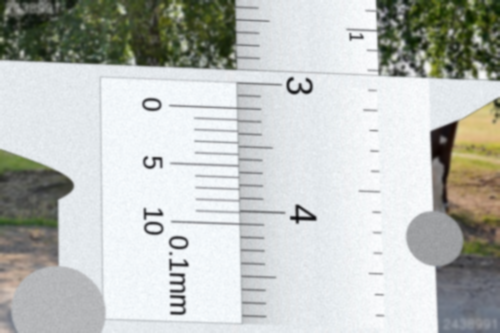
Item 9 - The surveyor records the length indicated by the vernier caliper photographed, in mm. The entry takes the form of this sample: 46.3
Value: 32.0
